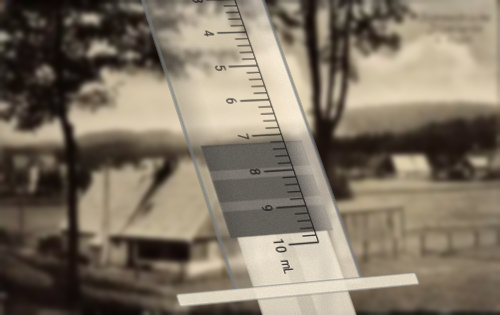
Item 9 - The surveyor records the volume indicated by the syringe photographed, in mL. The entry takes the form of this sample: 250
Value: 7.2
